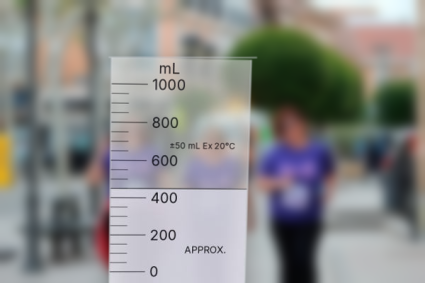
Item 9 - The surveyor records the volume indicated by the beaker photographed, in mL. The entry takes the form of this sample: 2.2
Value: 450
